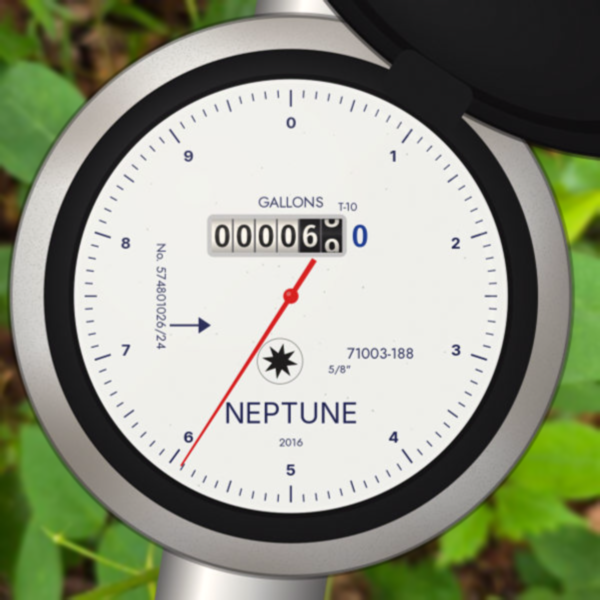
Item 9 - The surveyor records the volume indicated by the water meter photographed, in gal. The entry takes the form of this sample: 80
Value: 685.9
